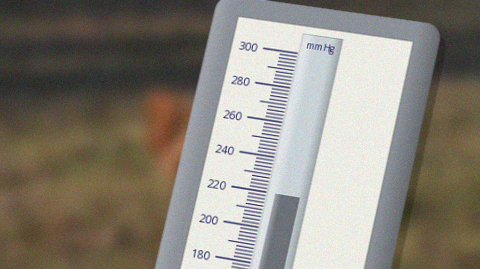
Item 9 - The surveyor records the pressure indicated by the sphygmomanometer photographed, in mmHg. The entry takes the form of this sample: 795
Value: 220
